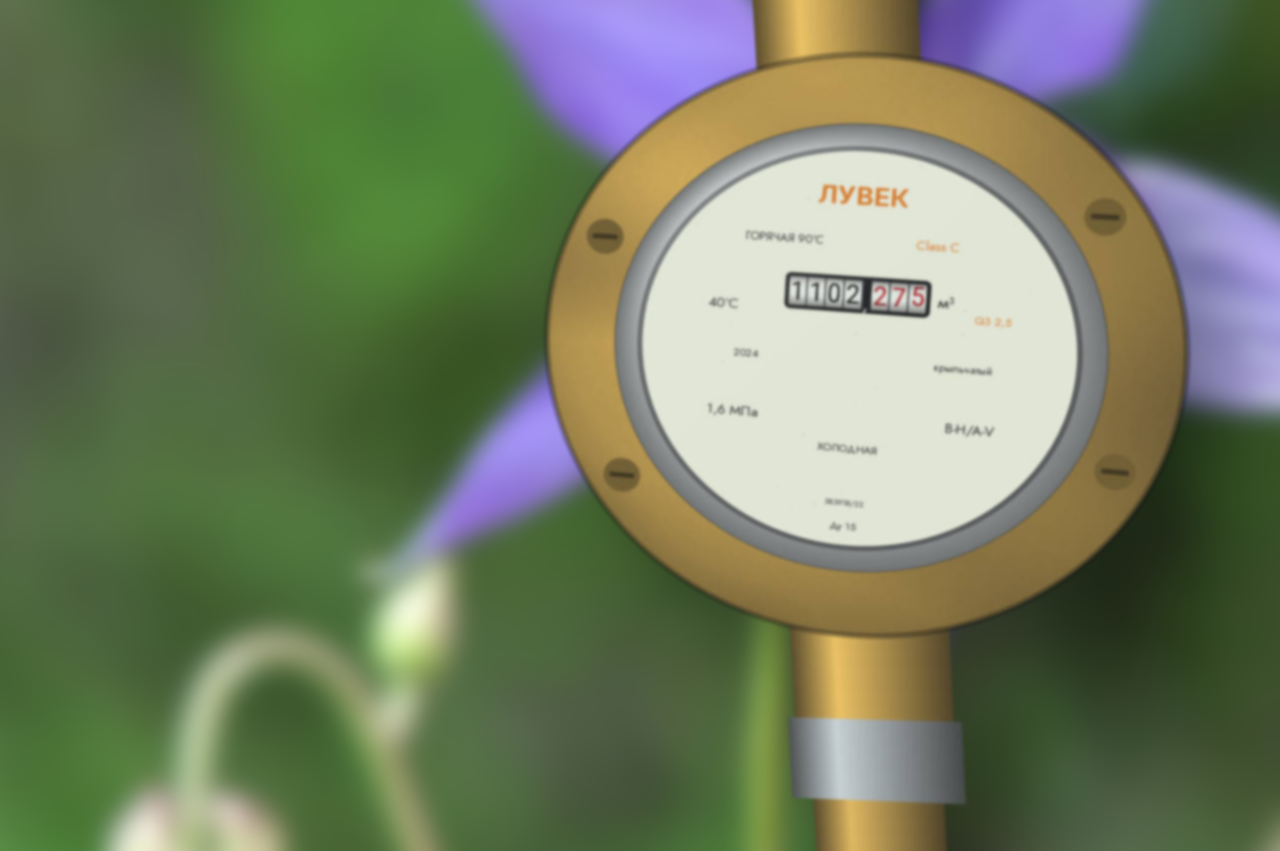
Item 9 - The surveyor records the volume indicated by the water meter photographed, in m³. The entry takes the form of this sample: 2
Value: 1102.275
